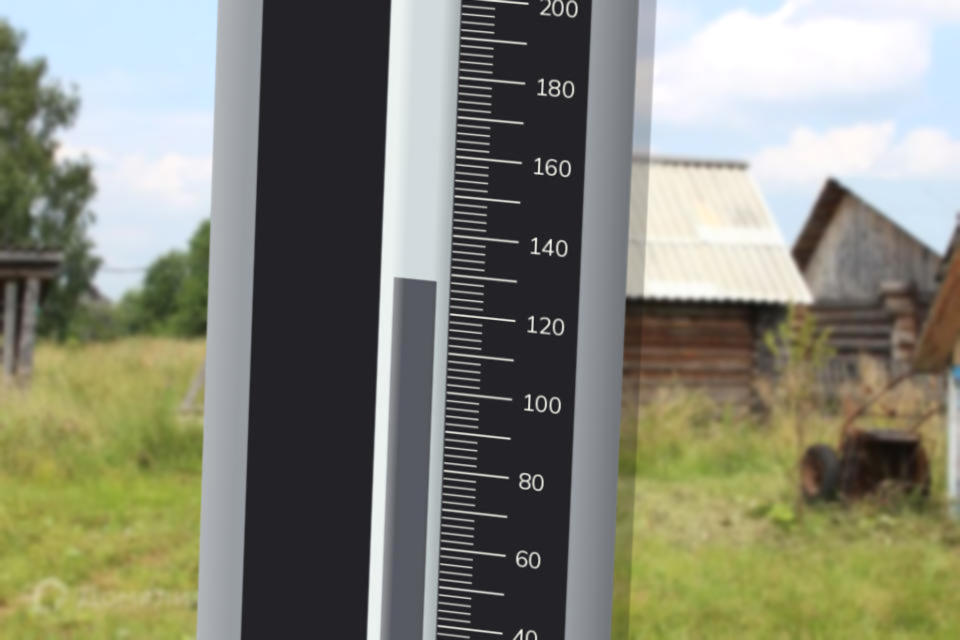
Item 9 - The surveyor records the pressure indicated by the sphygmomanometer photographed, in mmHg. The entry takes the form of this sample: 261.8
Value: 128
